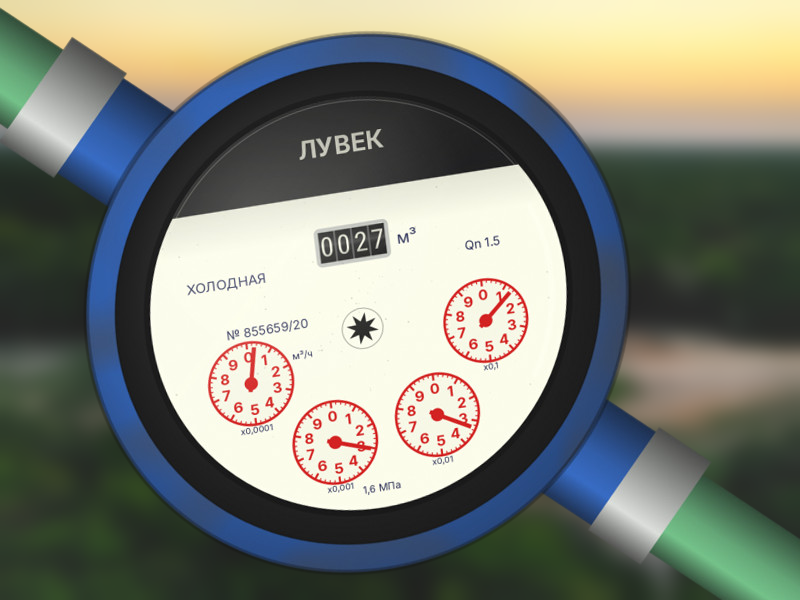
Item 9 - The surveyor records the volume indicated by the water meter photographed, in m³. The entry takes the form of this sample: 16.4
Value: 27.1330
